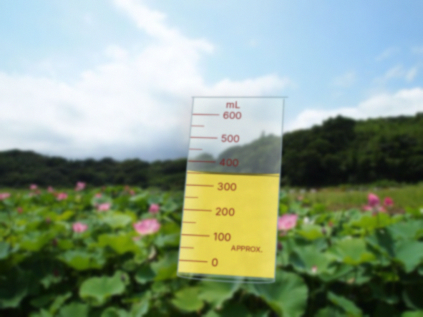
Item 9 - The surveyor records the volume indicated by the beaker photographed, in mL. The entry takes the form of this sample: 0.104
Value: 350
